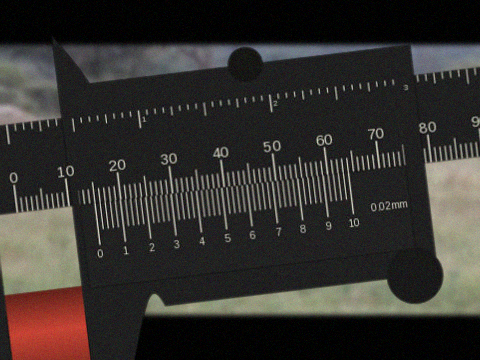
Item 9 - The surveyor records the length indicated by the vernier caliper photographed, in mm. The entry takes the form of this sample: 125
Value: 15.0
